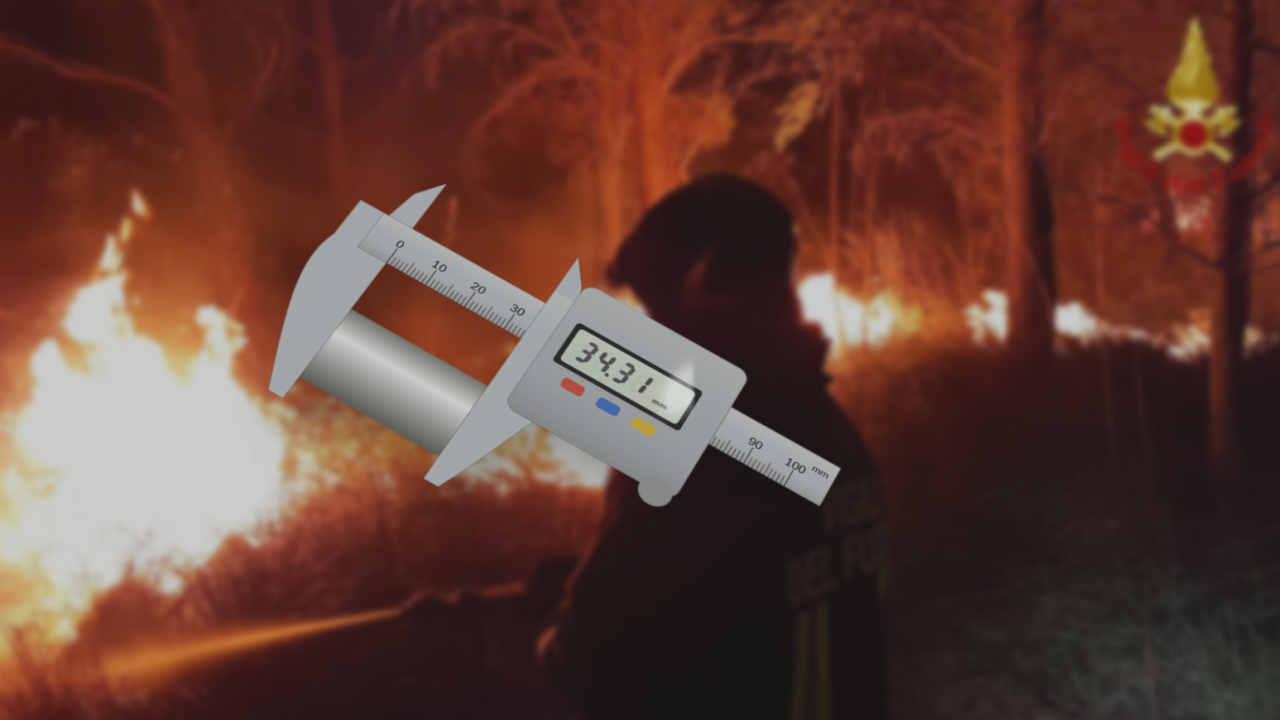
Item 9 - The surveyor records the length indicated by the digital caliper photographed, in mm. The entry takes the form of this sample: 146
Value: 34.31
